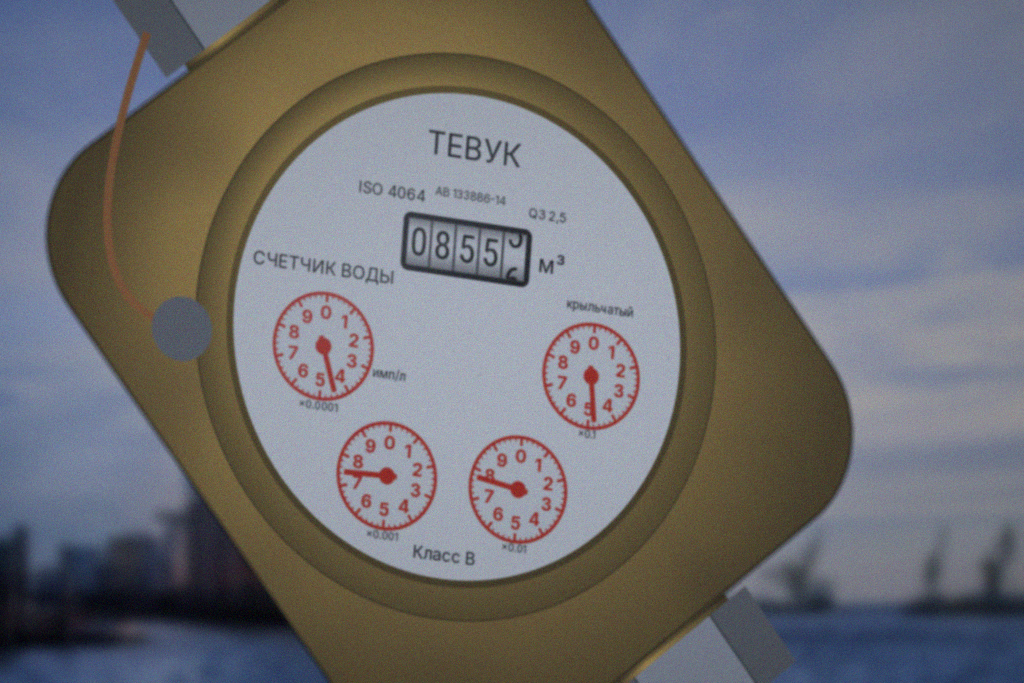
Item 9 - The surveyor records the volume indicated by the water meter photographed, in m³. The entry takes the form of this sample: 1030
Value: 8555.4774
